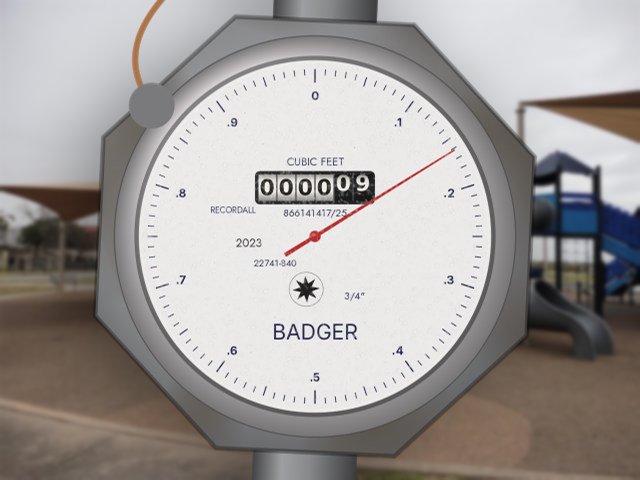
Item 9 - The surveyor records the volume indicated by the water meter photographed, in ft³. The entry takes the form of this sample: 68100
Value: 9.16
